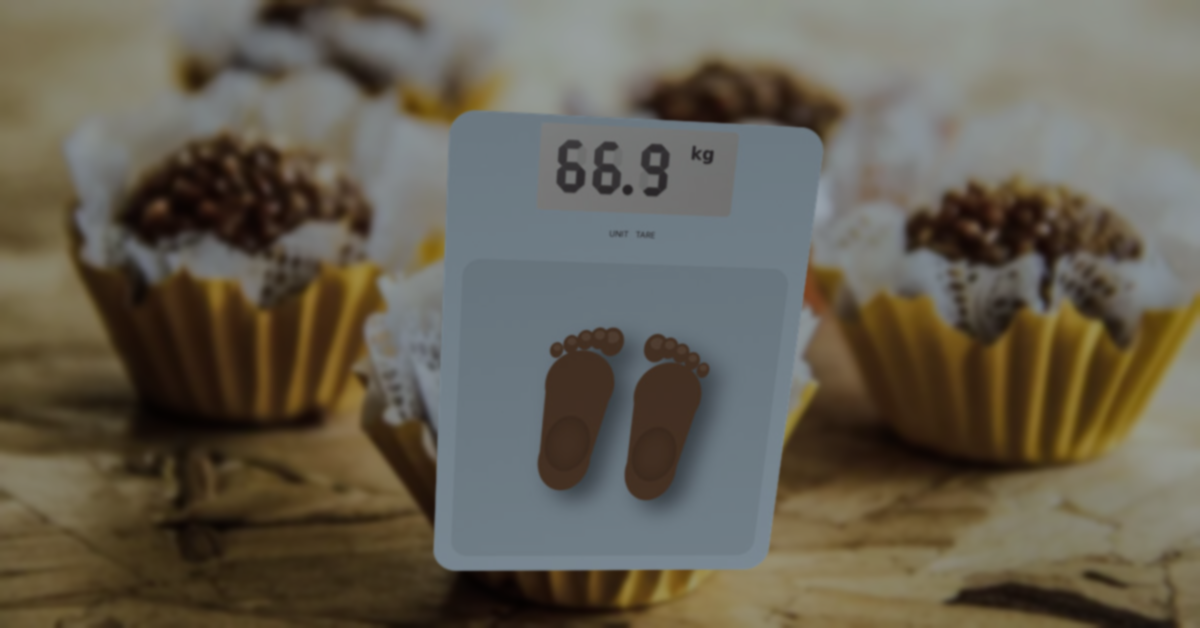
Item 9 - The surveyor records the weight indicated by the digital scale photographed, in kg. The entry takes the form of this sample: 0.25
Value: 66.9
